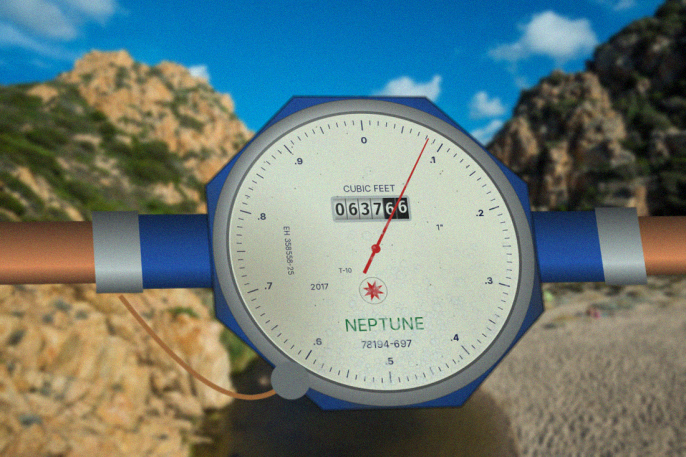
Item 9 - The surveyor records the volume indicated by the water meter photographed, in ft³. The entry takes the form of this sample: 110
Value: 63766.08
